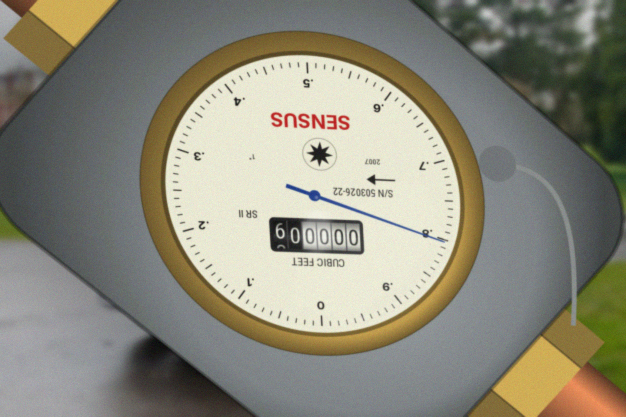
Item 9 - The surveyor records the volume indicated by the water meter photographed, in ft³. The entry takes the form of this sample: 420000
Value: 8.80
